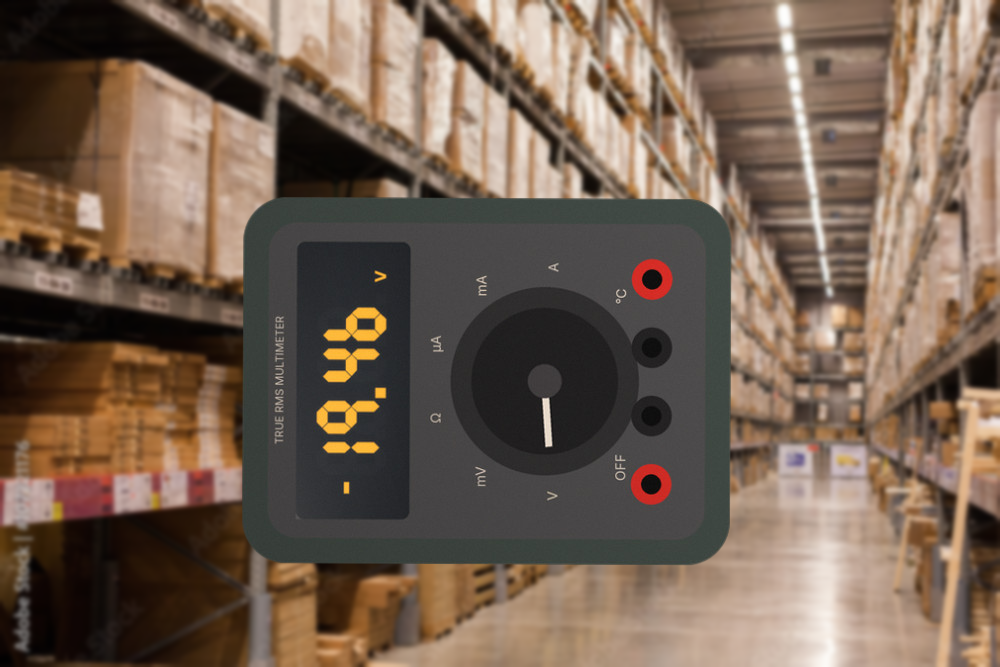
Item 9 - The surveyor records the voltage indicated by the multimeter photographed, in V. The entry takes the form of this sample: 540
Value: -19.46
